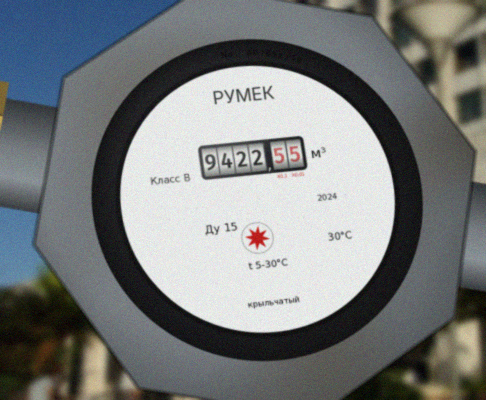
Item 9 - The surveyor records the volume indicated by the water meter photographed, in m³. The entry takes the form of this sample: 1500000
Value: 9422.55
